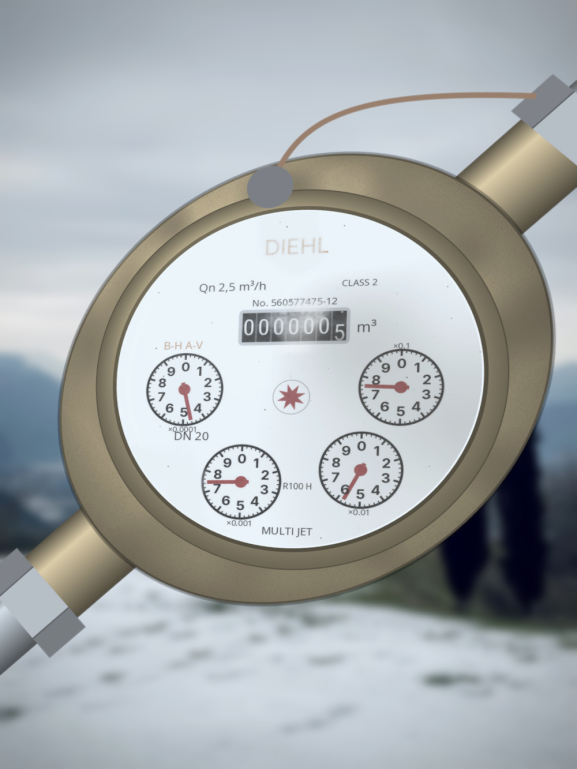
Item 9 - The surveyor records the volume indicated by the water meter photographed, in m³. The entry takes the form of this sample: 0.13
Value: 4.7574
